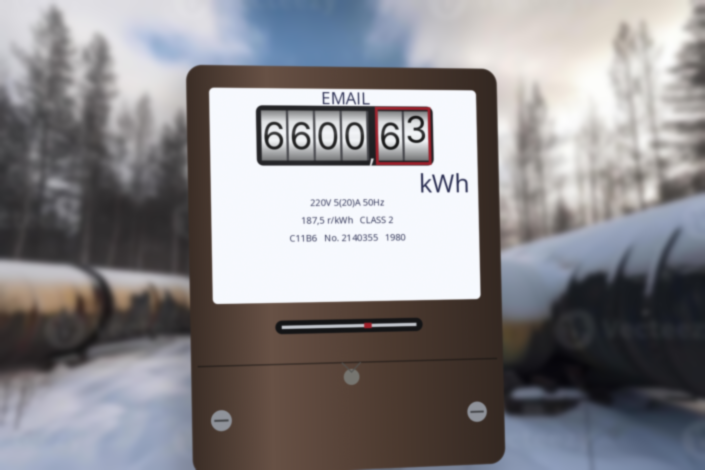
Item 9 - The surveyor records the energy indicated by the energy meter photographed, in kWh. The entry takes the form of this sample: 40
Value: 6600.63
